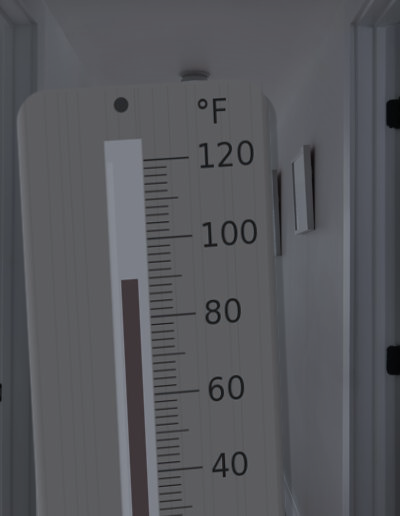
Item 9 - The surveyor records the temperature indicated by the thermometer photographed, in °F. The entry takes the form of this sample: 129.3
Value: 90
